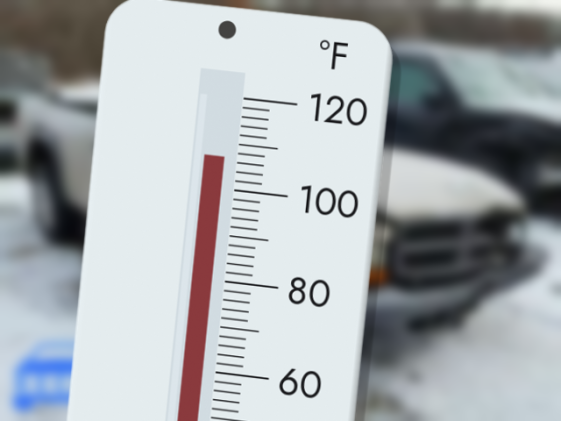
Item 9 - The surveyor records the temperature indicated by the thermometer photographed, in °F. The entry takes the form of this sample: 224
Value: 107
